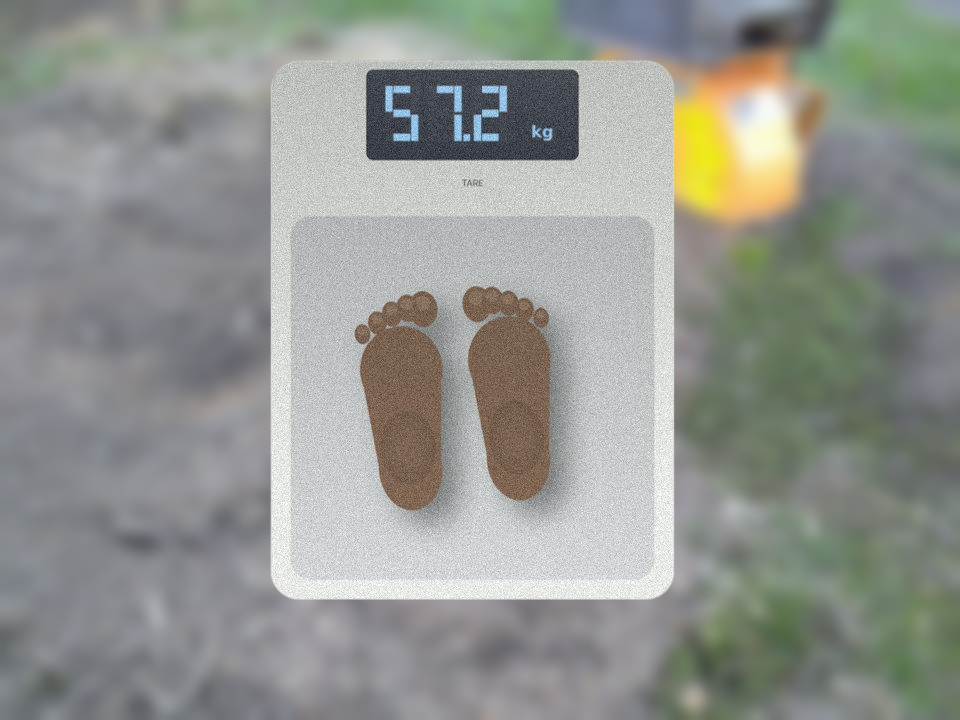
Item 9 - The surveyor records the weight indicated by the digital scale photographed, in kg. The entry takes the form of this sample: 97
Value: 57.2
